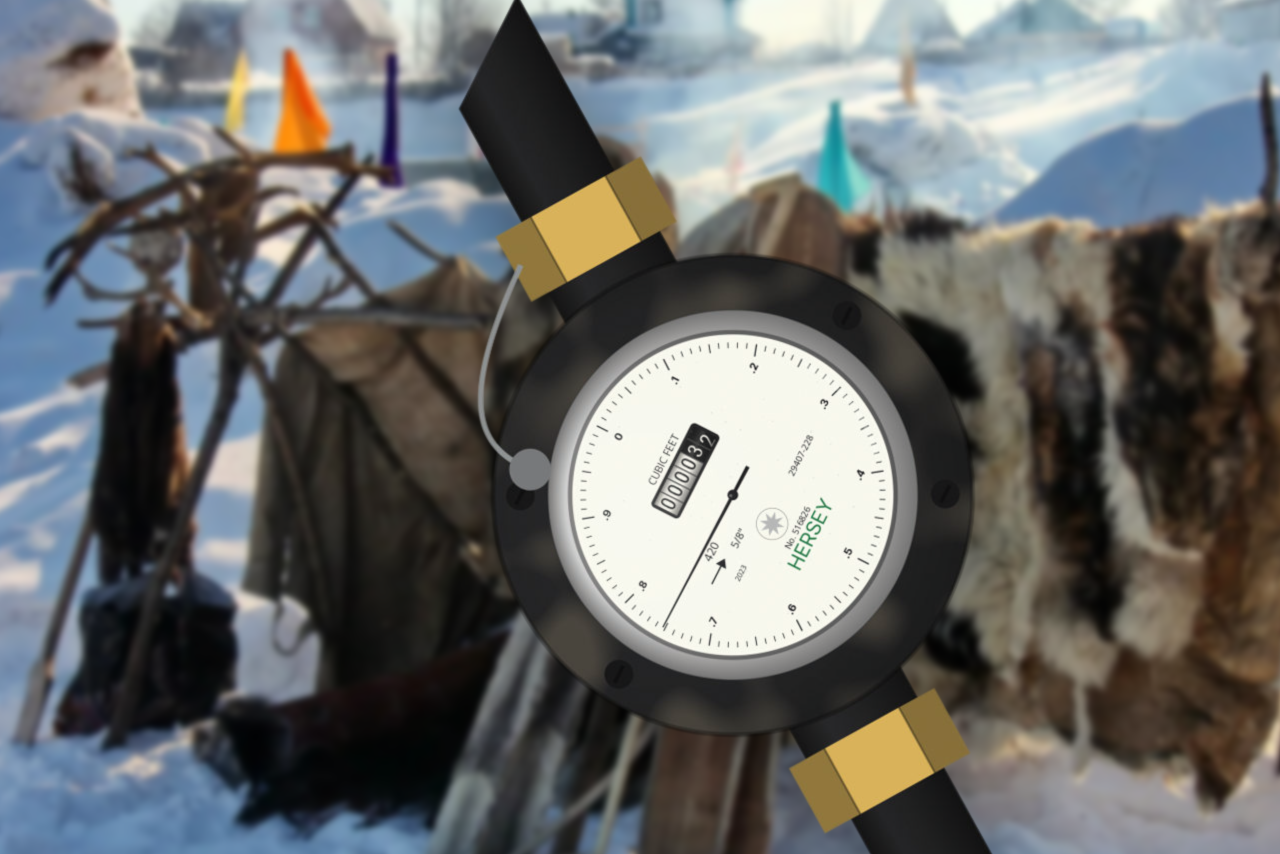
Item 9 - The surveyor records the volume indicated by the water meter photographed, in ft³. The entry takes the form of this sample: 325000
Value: 31.75
